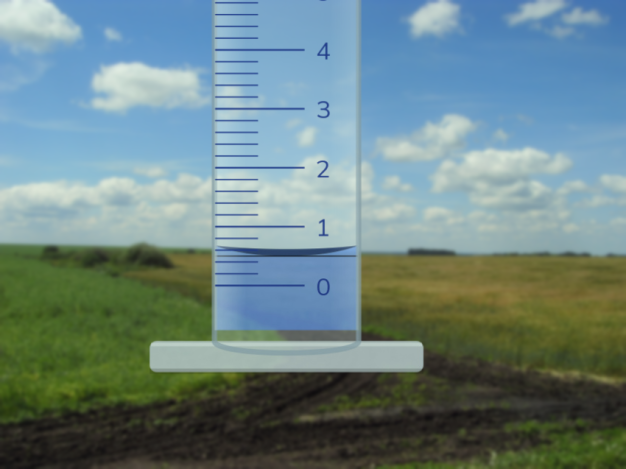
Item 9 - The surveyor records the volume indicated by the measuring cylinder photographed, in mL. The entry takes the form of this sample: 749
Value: 0.5
